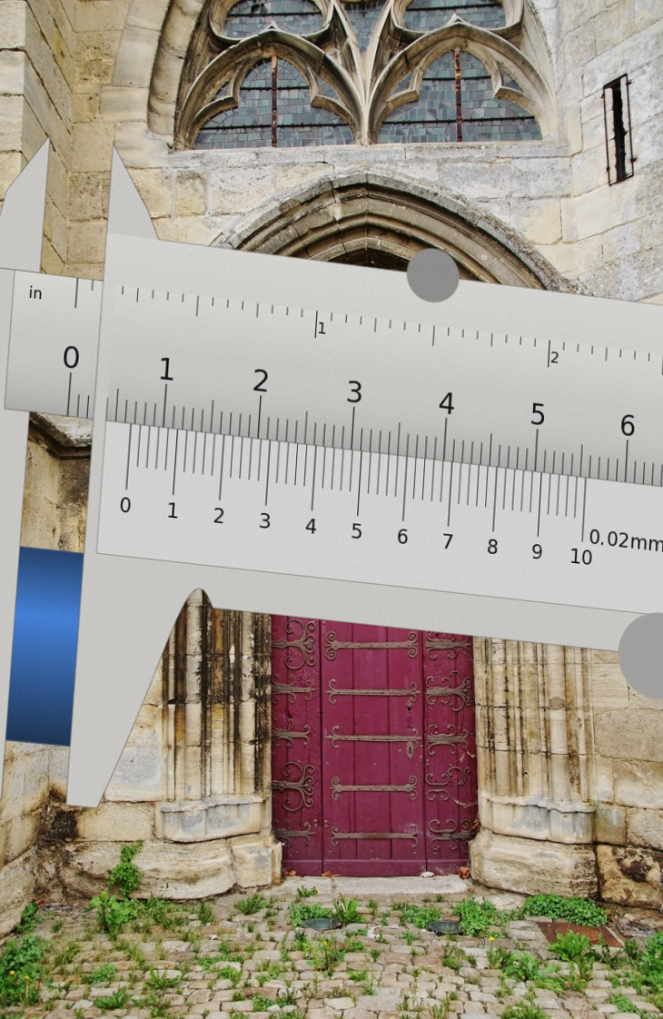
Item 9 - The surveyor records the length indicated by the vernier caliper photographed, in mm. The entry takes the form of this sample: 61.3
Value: 6.6
